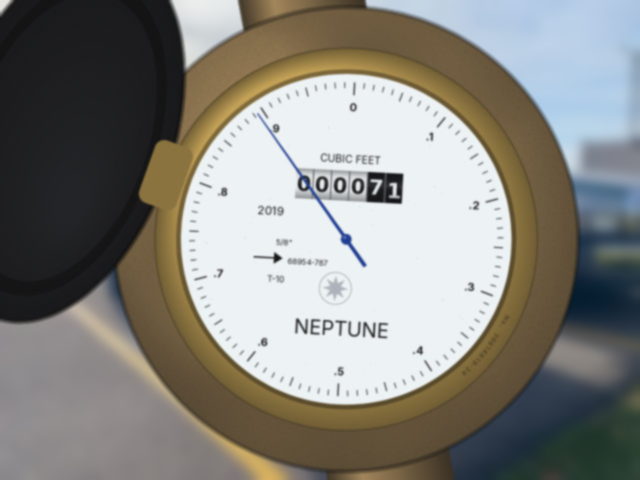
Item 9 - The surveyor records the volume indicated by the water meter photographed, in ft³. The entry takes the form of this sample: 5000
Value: 70.89
